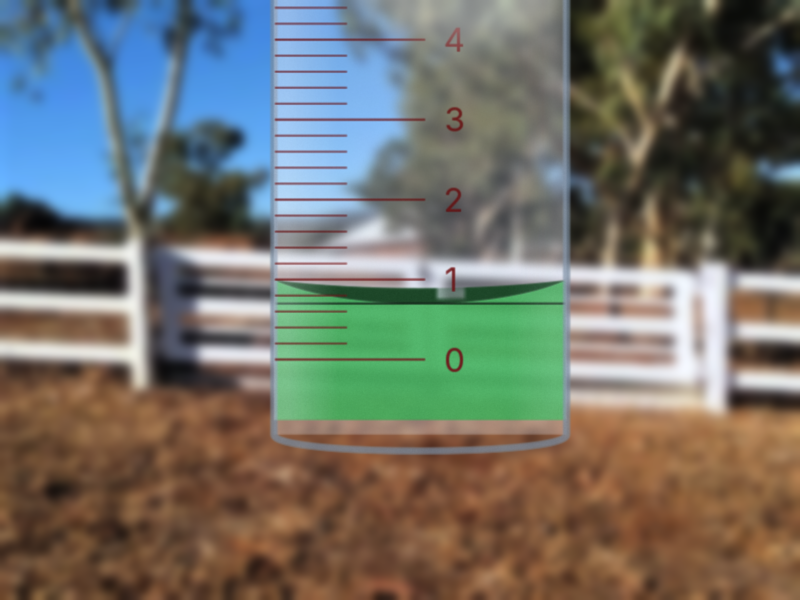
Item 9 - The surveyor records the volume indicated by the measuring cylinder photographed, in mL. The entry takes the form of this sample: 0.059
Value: 0.7
